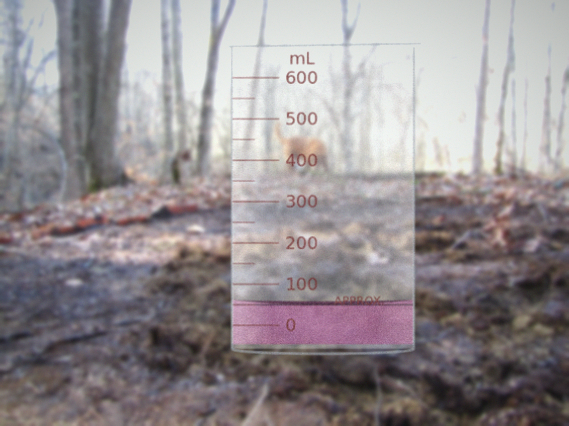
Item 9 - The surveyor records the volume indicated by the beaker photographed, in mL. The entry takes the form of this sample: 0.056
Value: 50
